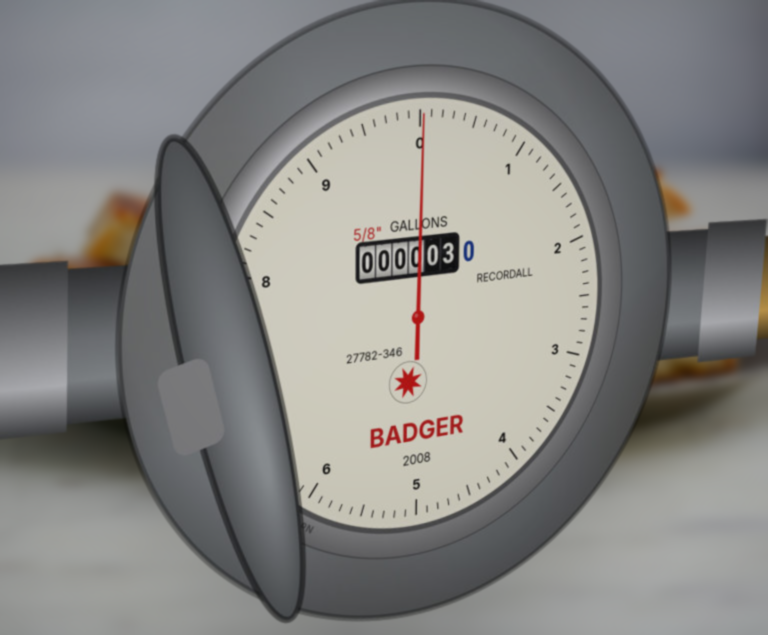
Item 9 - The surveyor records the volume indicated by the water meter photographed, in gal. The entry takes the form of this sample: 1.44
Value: 30.0
